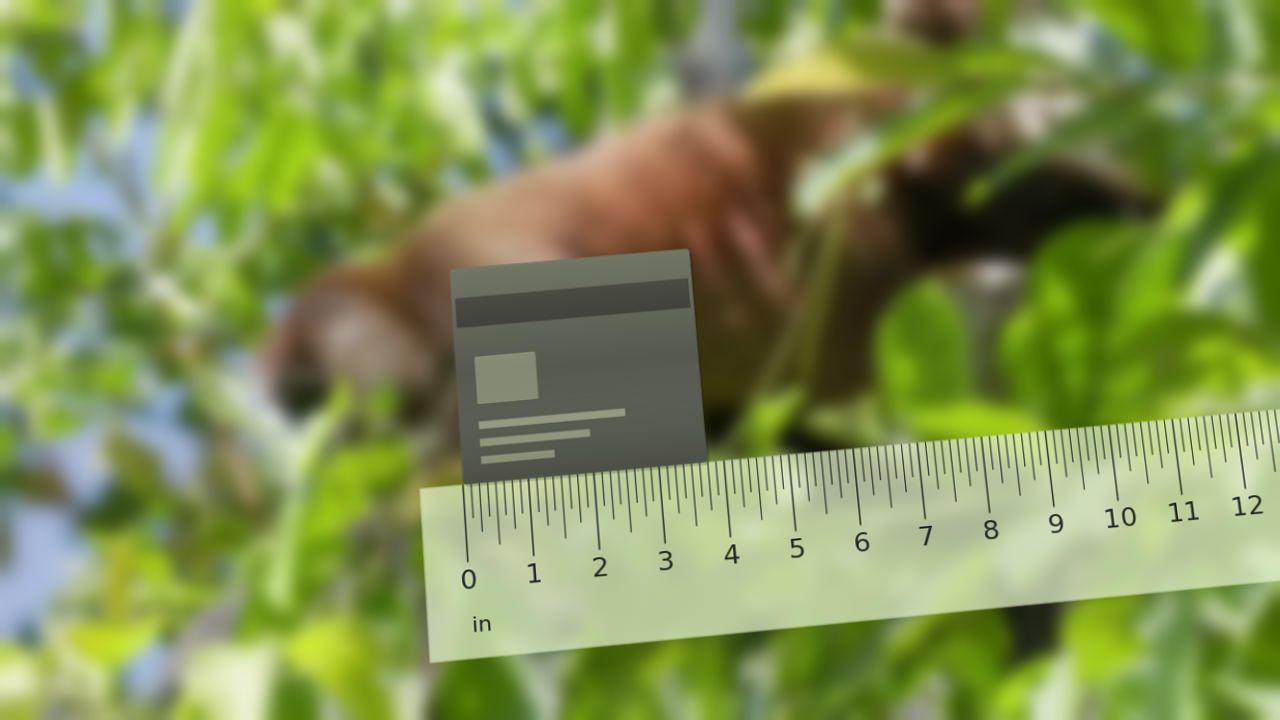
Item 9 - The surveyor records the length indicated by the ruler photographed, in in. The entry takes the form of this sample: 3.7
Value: 3.75
